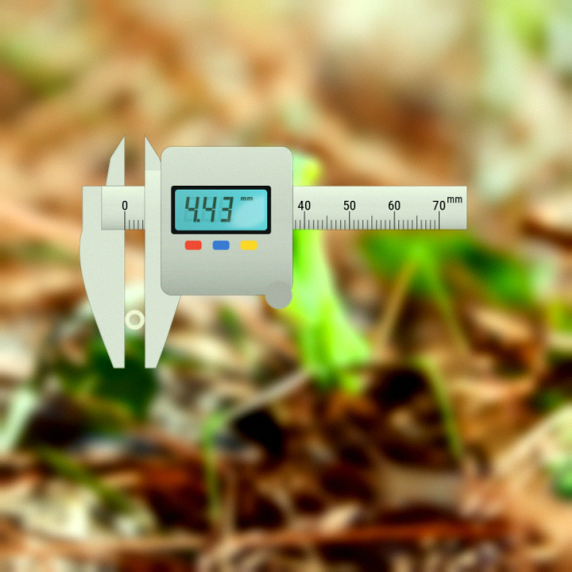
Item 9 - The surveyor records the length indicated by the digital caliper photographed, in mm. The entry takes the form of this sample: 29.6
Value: 4.43
